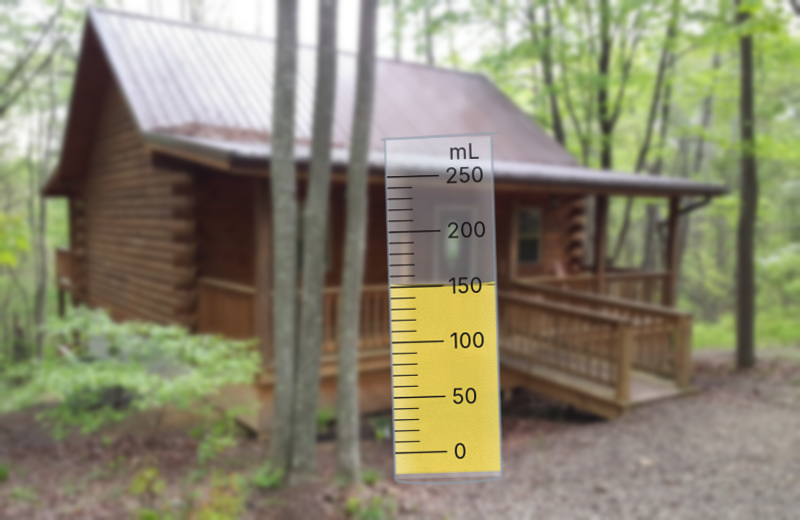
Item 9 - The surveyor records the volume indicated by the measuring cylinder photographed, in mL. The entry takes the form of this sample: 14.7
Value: 150
